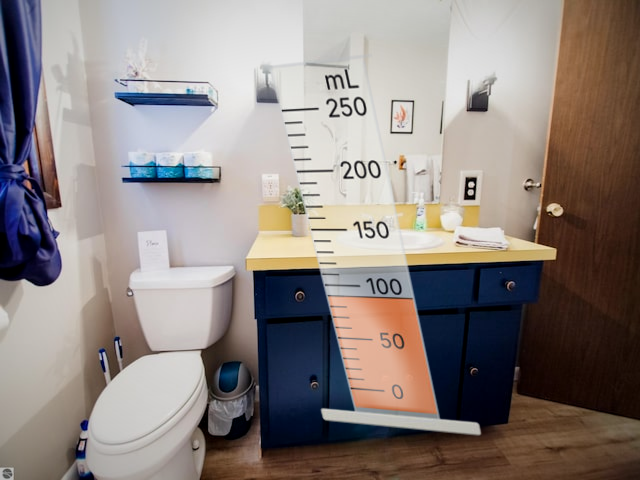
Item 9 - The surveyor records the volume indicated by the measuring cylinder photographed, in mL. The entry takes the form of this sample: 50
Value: 90
